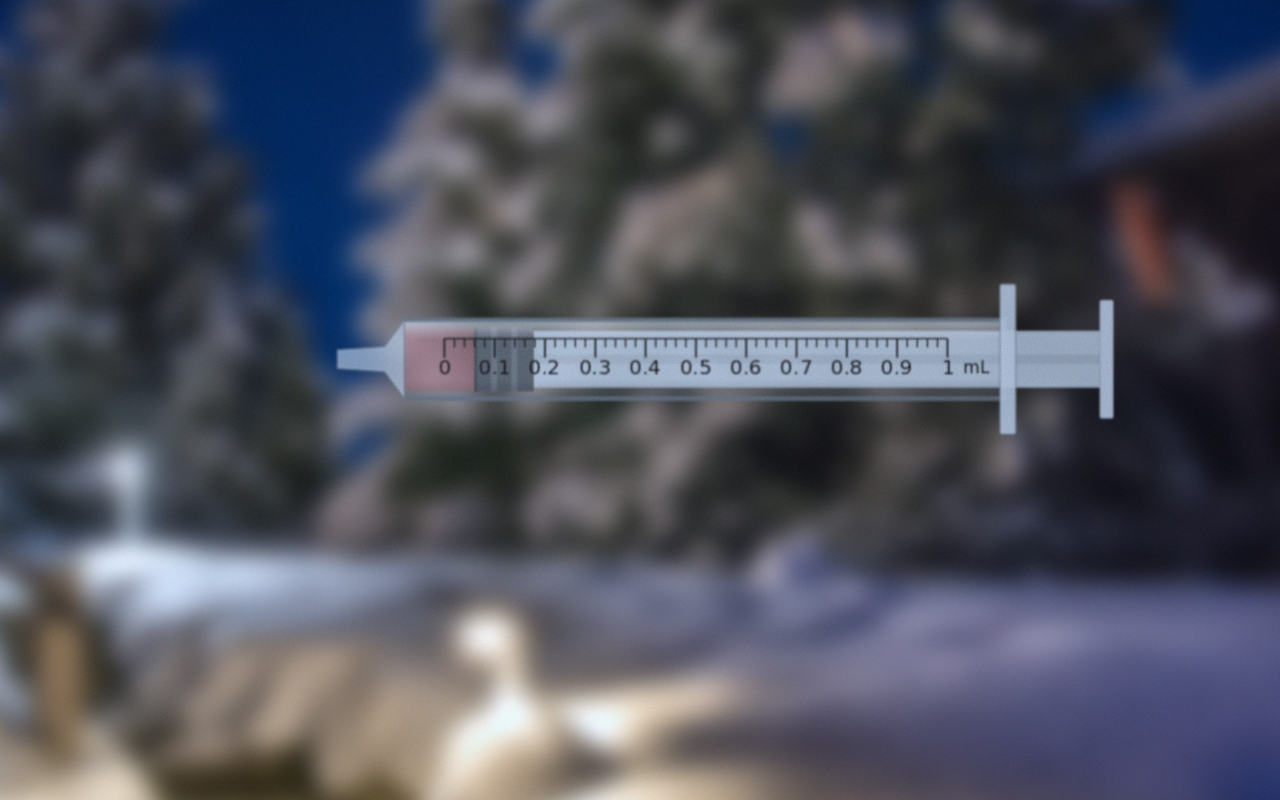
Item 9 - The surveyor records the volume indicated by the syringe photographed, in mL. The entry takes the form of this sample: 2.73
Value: 0.06
